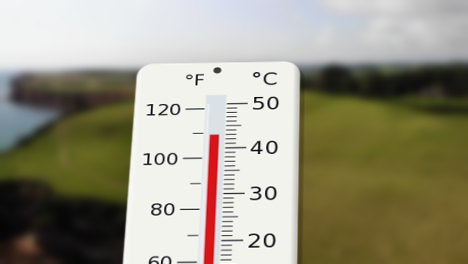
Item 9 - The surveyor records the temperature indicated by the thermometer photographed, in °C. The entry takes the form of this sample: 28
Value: 43
